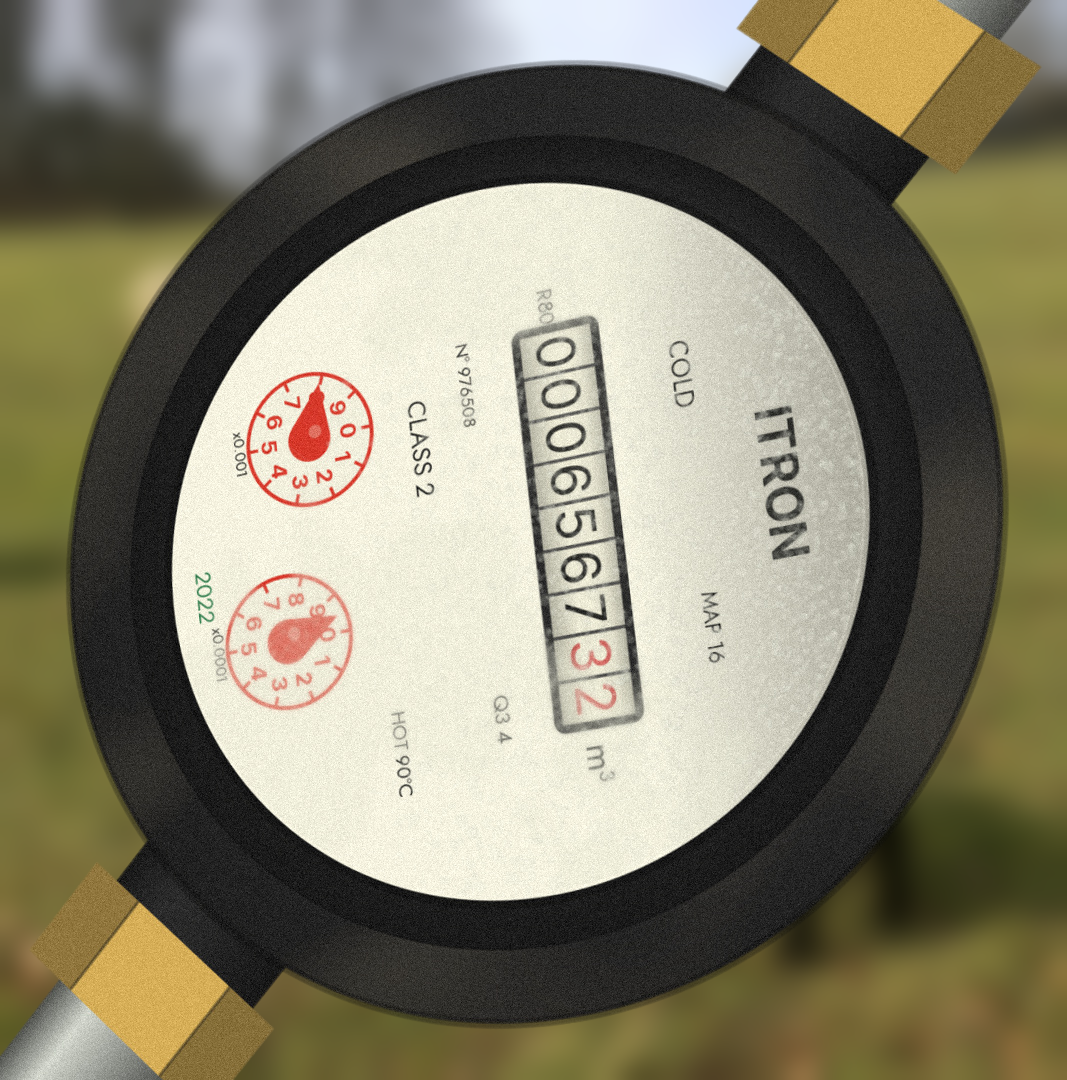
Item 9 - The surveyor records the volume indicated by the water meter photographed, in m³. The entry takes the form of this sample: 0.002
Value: 6567.3279
